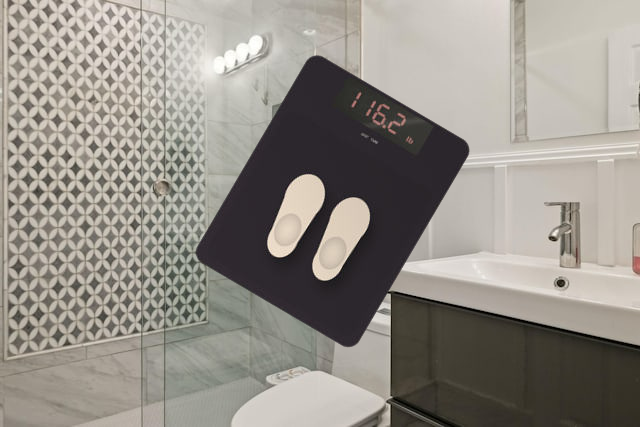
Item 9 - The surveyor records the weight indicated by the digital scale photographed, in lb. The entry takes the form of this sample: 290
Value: 116.2
